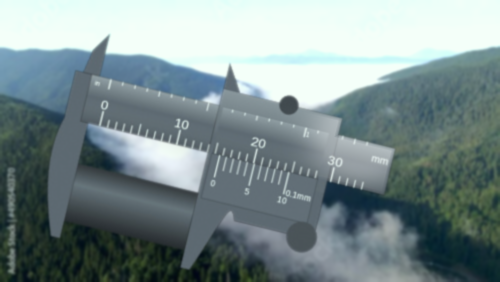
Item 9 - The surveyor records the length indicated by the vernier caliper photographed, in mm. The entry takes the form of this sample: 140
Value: 15.6
